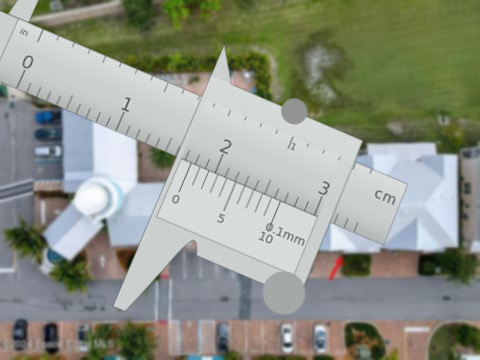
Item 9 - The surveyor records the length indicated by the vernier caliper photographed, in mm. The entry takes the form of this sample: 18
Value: 17.6
